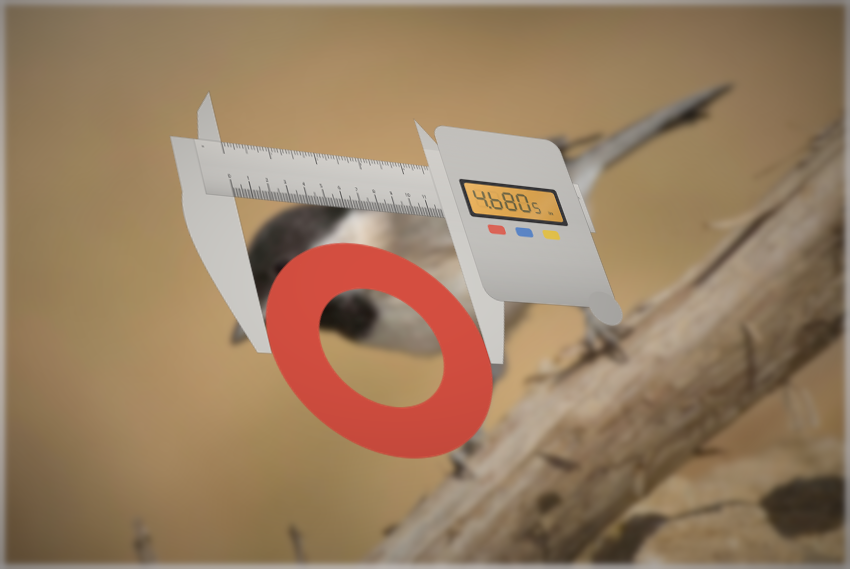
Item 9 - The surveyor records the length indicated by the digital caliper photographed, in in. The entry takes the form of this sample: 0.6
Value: 4.6805
